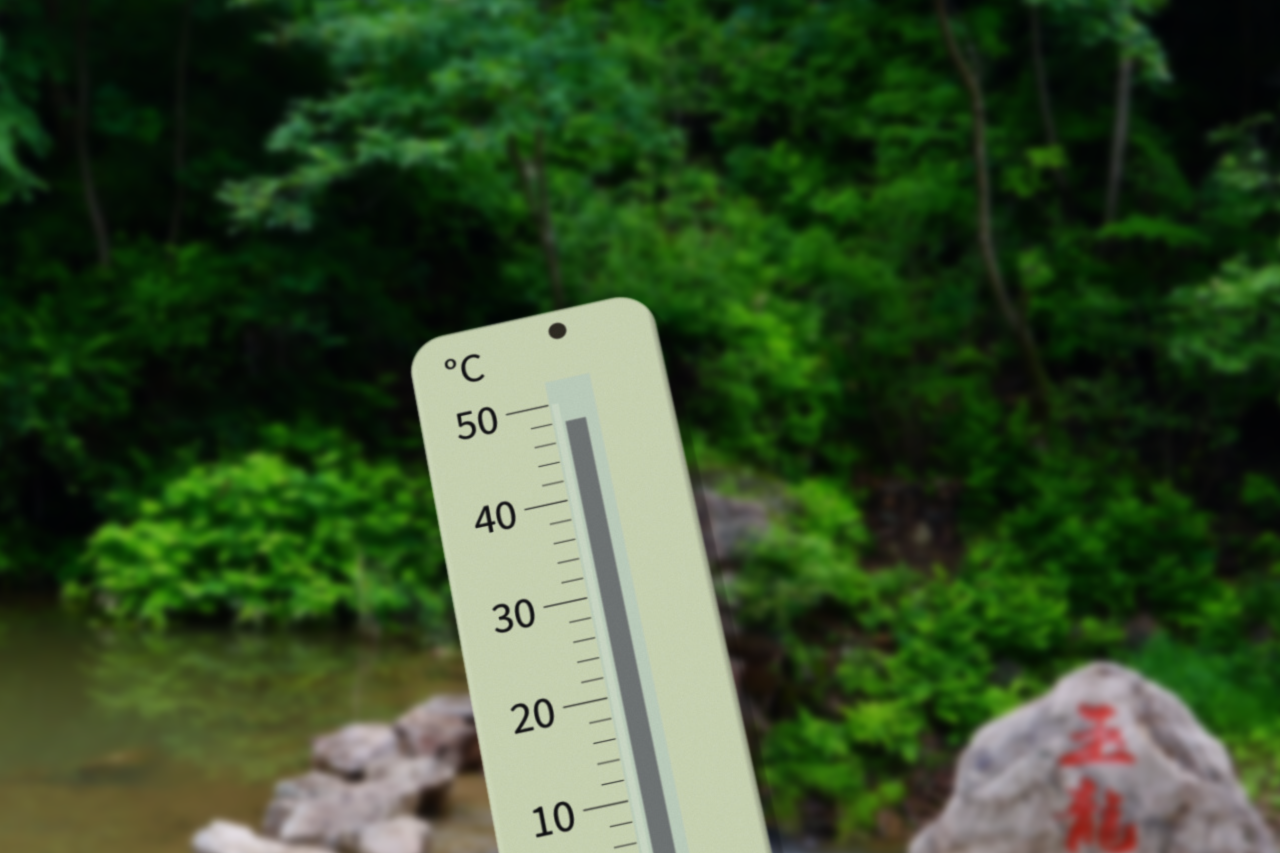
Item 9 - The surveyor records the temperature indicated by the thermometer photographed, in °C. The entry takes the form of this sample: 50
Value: 48
